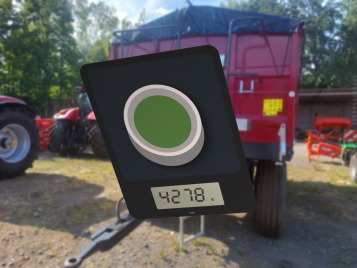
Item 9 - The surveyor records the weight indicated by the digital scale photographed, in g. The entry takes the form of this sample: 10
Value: 4278
